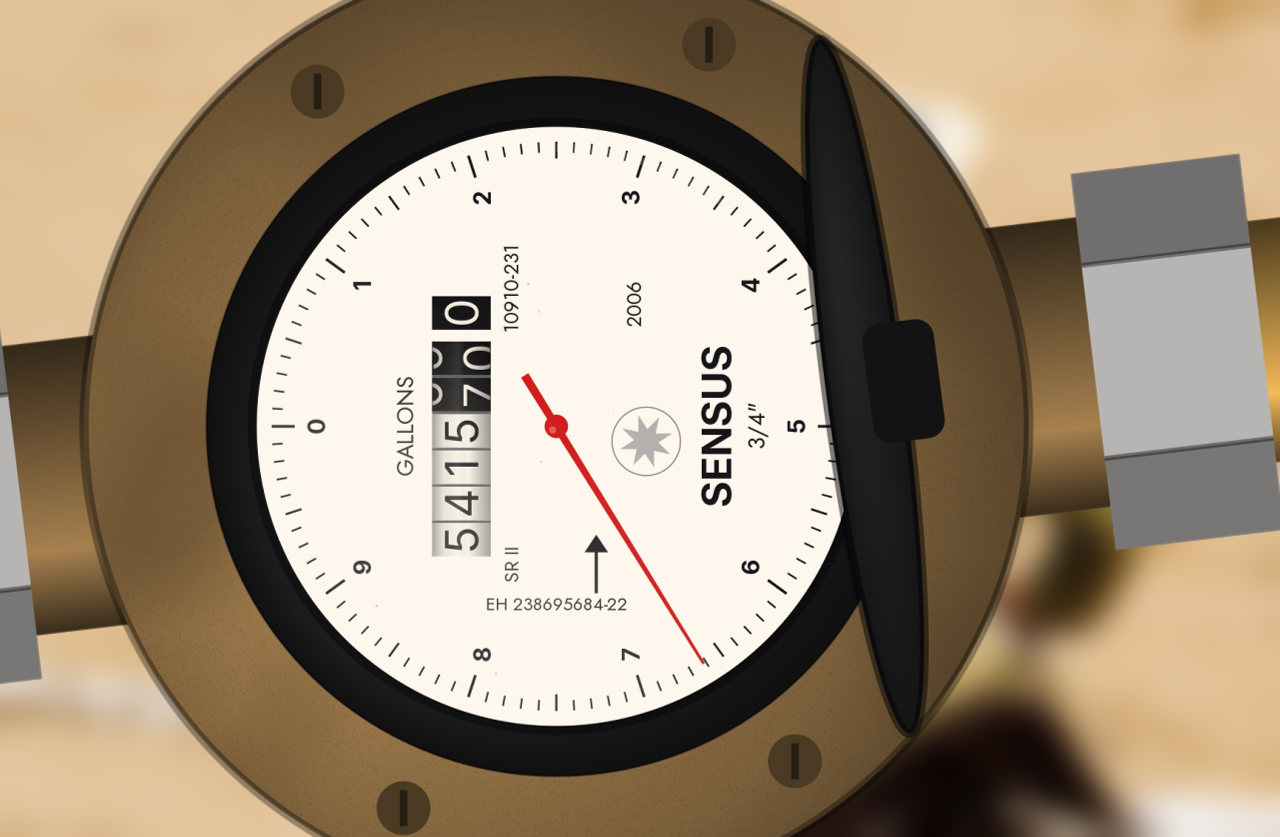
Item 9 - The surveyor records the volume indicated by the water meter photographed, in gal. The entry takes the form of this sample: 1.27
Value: 5415696.6
